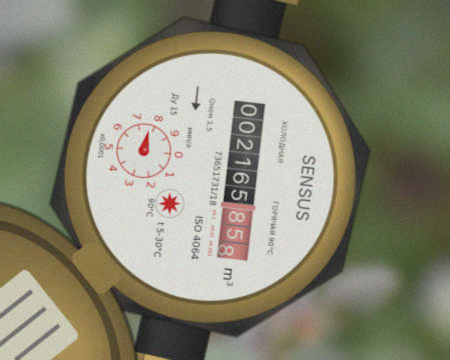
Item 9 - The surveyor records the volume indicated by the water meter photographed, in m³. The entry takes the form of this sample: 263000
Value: 2165.8577
